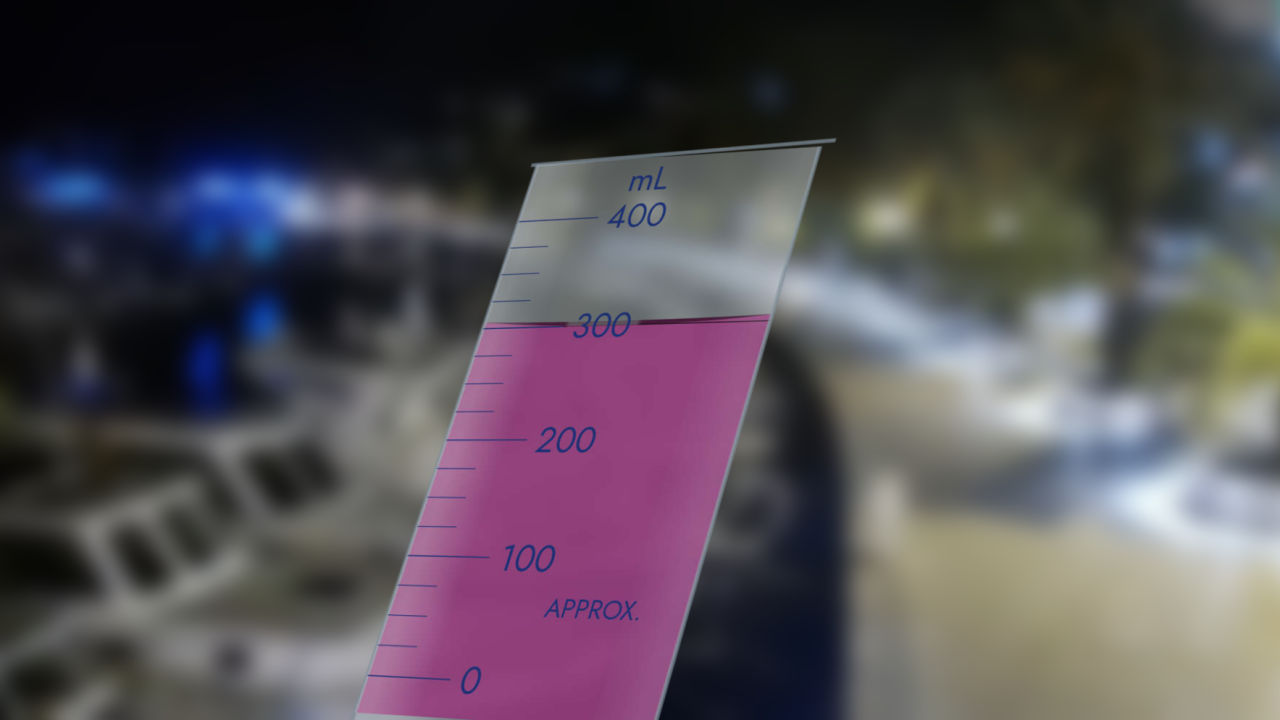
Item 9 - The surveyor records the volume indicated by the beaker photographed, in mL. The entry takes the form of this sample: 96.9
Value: 300
